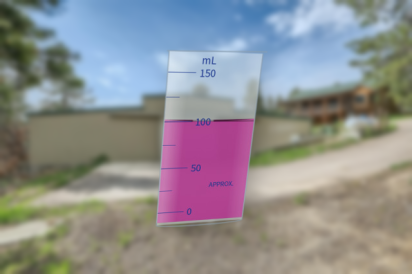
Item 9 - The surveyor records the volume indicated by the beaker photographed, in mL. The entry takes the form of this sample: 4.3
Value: 100
